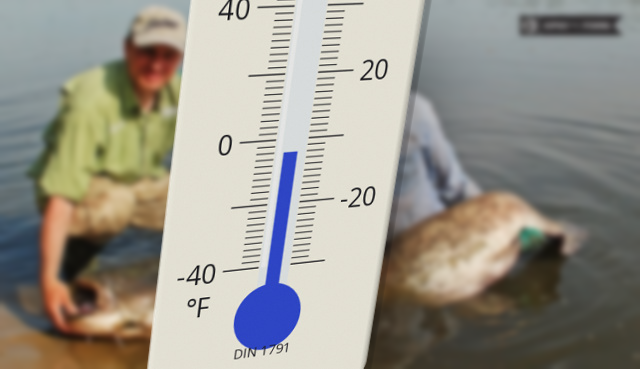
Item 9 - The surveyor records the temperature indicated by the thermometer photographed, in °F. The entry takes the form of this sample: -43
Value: -4
